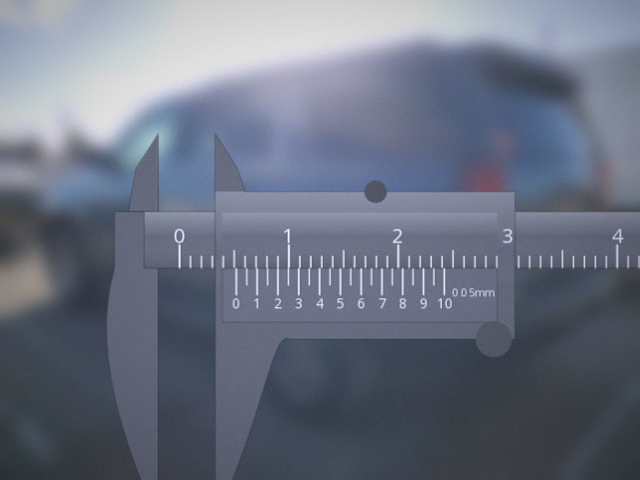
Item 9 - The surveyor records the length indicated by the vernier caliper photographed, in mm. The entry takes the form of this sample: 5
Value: 5.2
